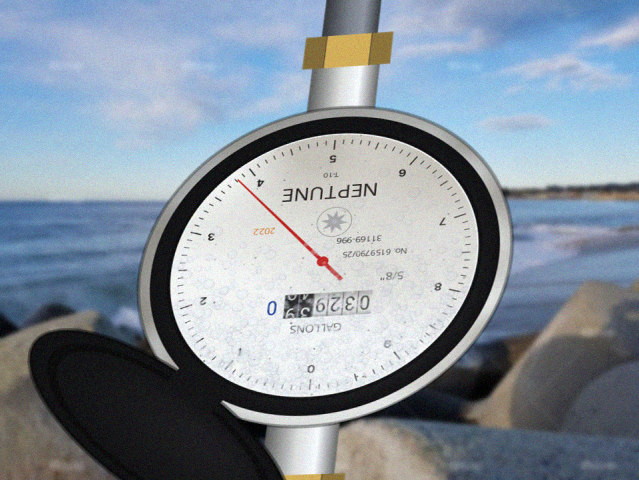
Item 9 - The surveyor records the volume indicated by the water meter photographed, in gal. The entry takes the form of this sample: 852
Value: 329393.8
